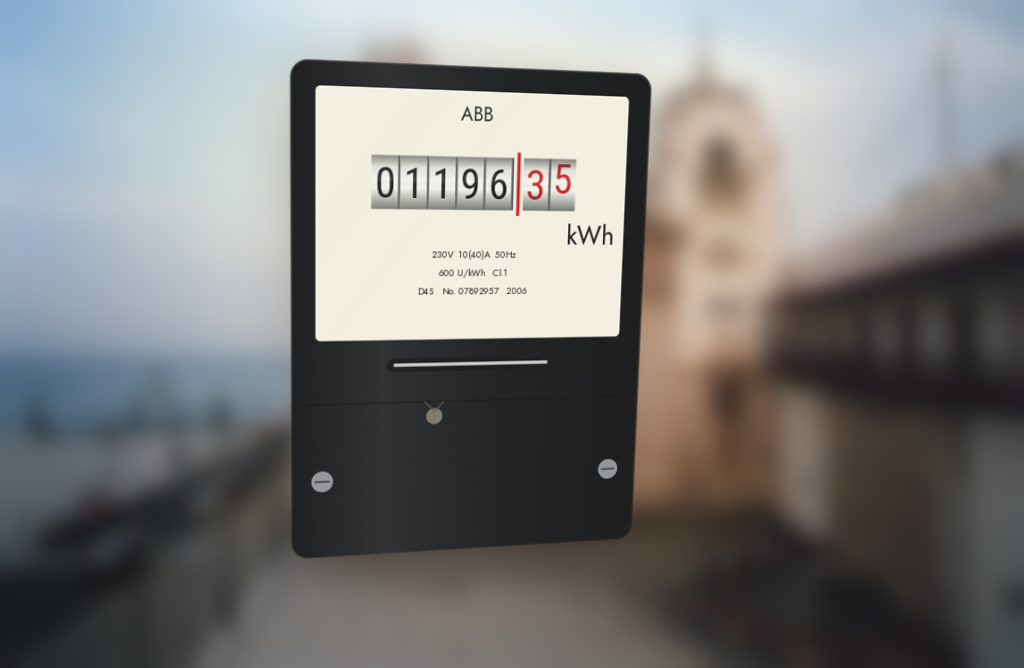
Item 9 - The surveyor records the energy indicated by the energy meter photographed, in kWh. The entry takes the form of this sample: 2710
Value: 1196.35
